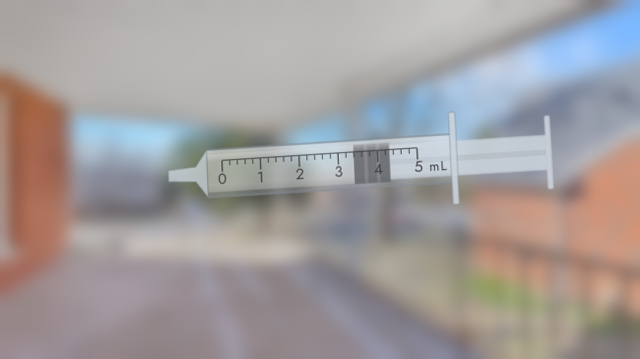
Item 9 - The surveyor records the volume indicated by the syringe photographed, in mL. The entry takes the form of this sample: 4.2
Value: 3.4
